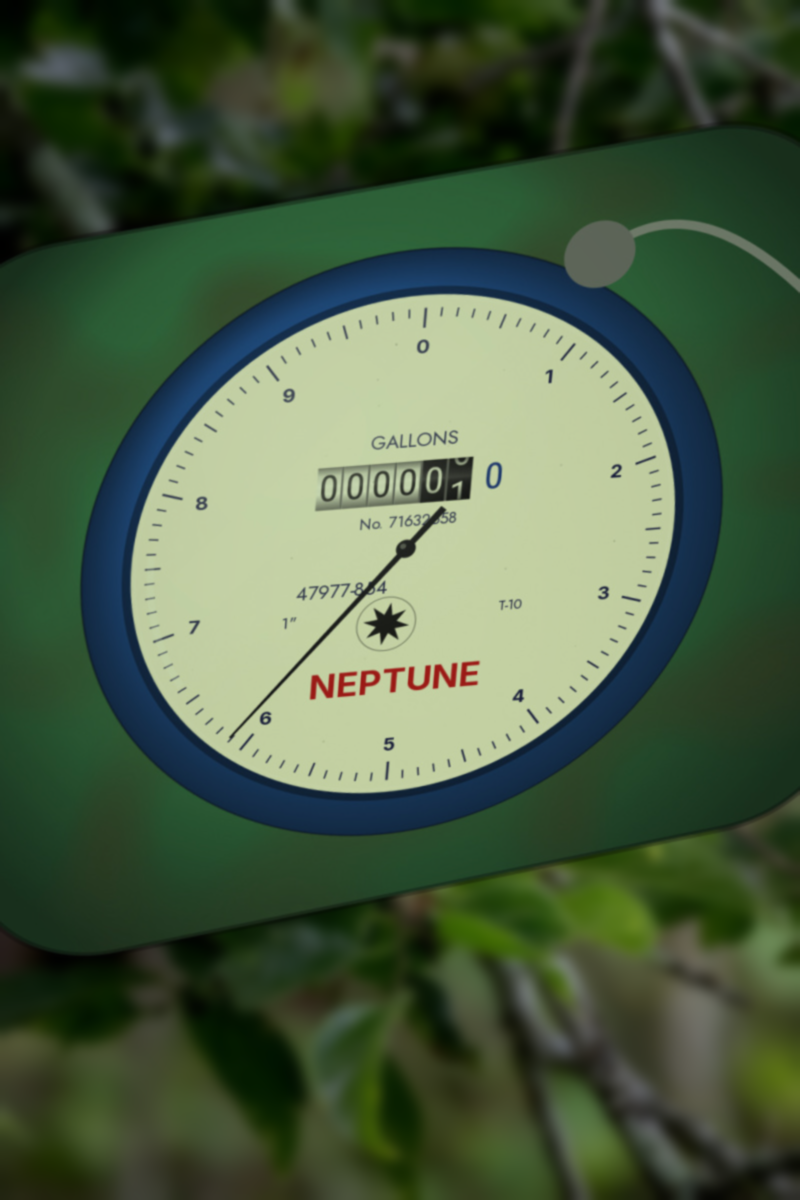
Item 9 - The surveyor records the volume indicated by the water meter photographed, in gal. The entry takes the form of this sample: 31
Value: 6.1
